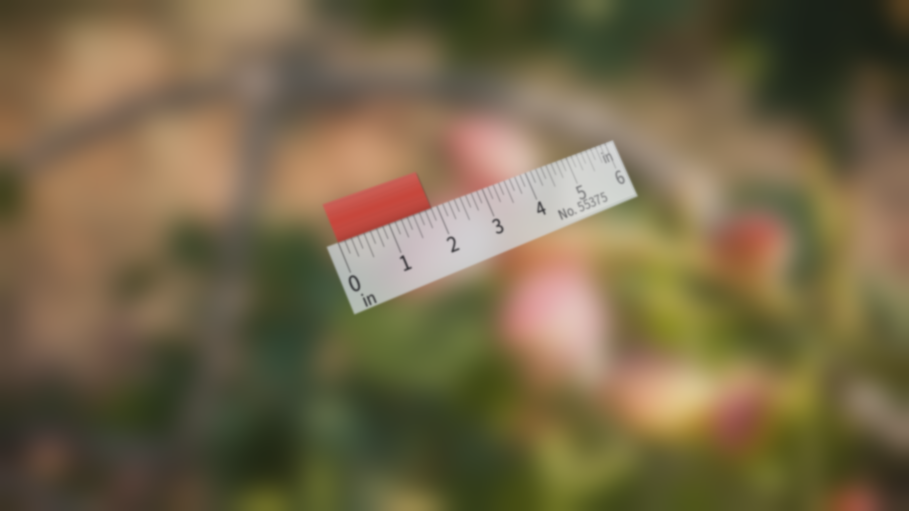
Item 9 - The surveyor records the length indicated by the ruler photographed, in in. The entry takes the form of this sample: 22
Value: 1.875
